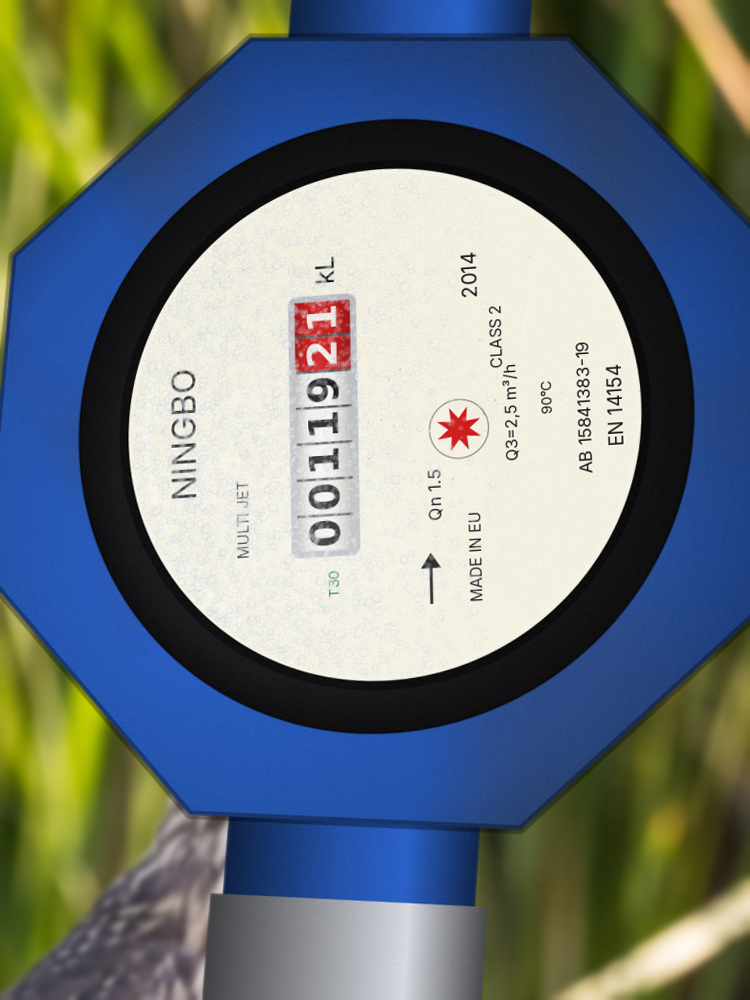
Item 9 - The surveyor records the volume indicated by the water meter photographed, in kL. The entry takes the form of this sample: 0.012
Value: 119.21
